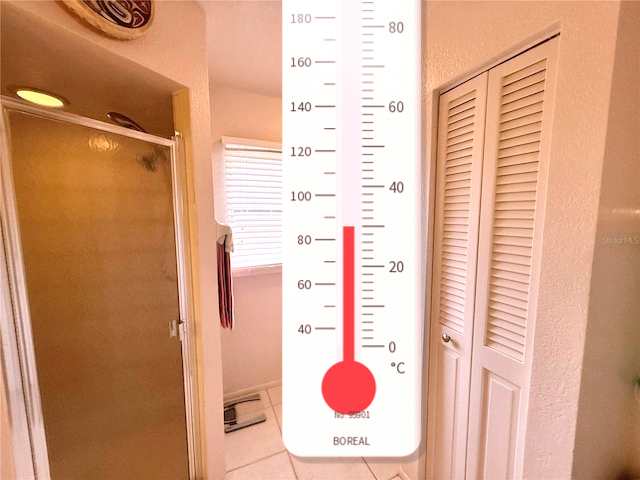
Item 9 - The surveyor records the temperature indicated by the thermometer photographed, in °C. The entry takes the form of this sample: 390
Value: 30
